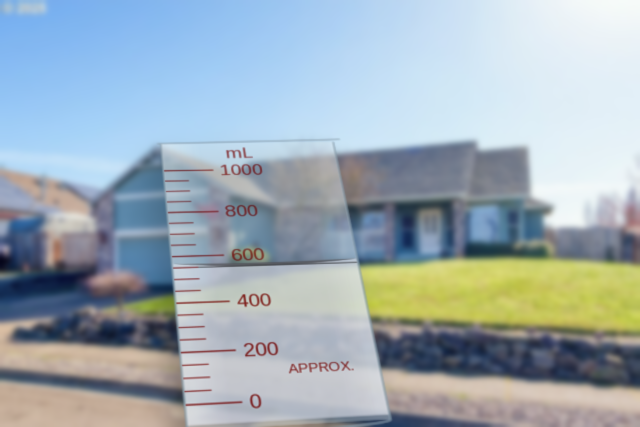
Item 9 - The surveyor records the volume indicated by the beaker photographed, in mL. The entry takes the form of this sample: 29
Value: 550
